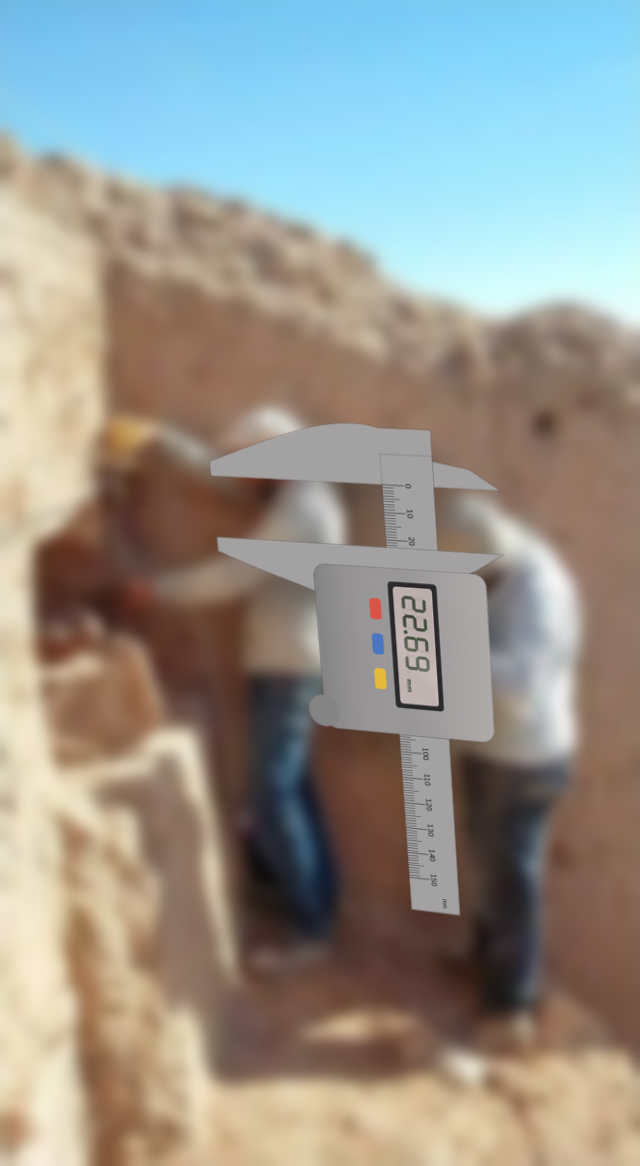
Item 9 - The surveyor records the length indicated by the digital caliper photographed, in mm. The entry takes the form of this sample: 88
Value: 22.69
